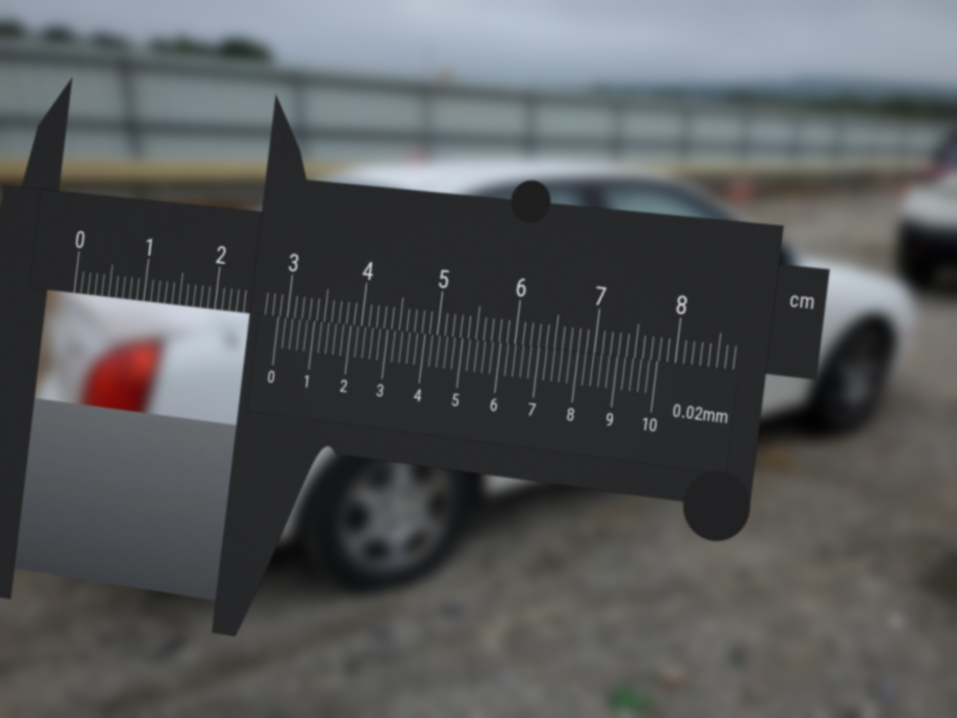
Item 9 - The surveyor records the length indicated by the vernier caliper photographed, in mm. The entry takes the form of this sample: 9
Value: 28.8
